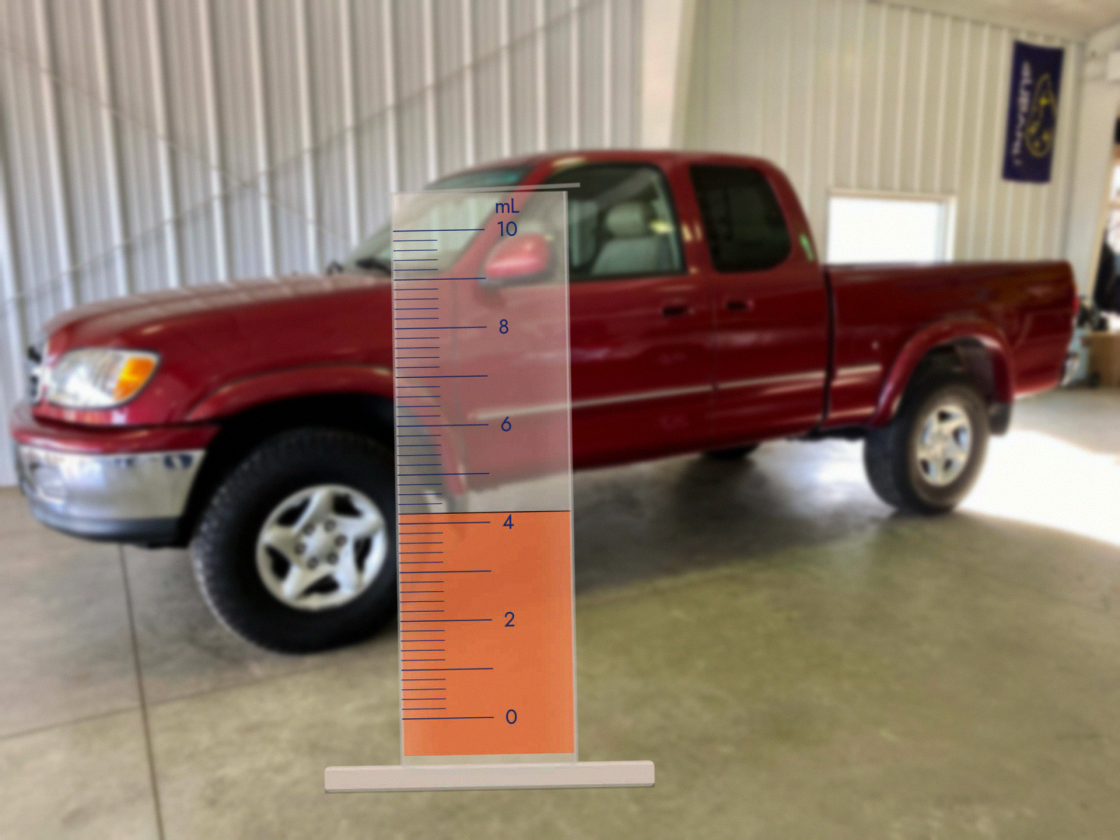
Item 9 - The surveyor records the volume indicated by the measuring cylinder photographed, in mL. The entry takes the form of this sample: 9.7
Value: 4.2
